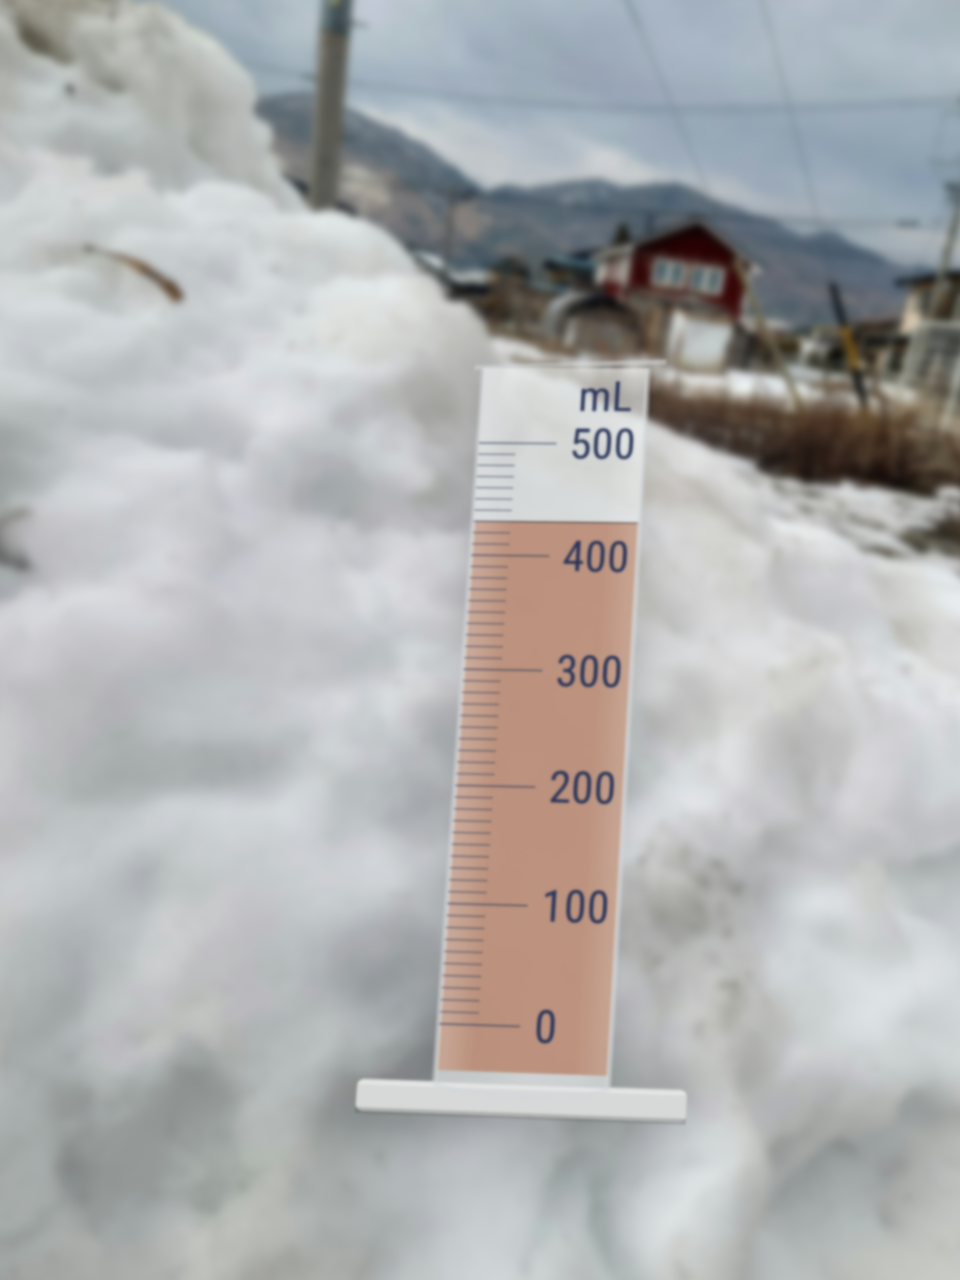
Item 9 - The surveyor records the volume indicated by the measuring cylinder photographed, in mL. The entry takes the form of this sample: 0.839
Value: 430
